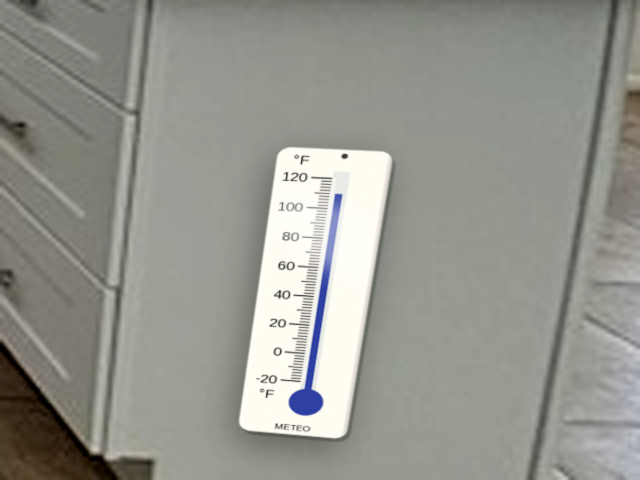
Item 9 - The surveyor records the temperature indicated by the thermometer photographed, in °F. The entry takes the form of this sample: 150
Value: 110
